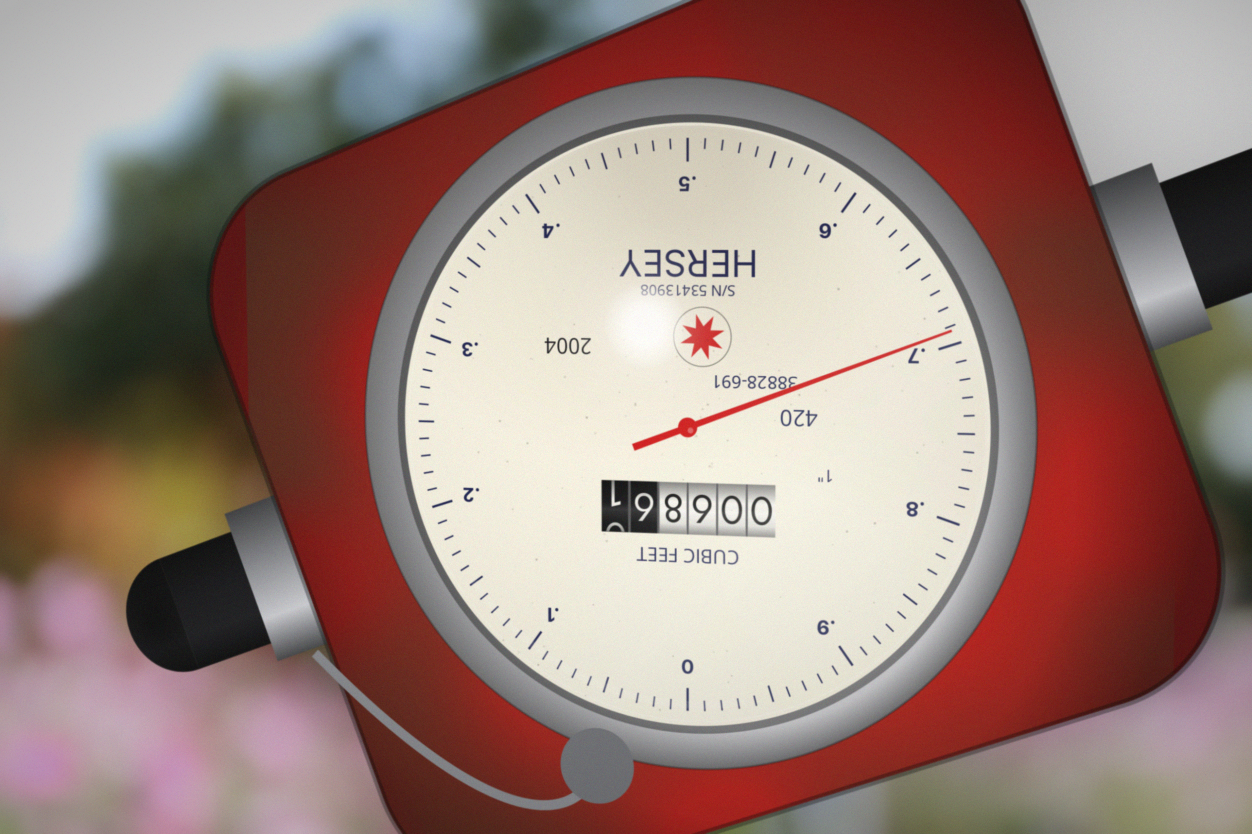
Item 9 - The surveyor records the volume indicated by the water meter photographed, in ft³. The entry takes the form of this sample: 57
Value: 6860.69
